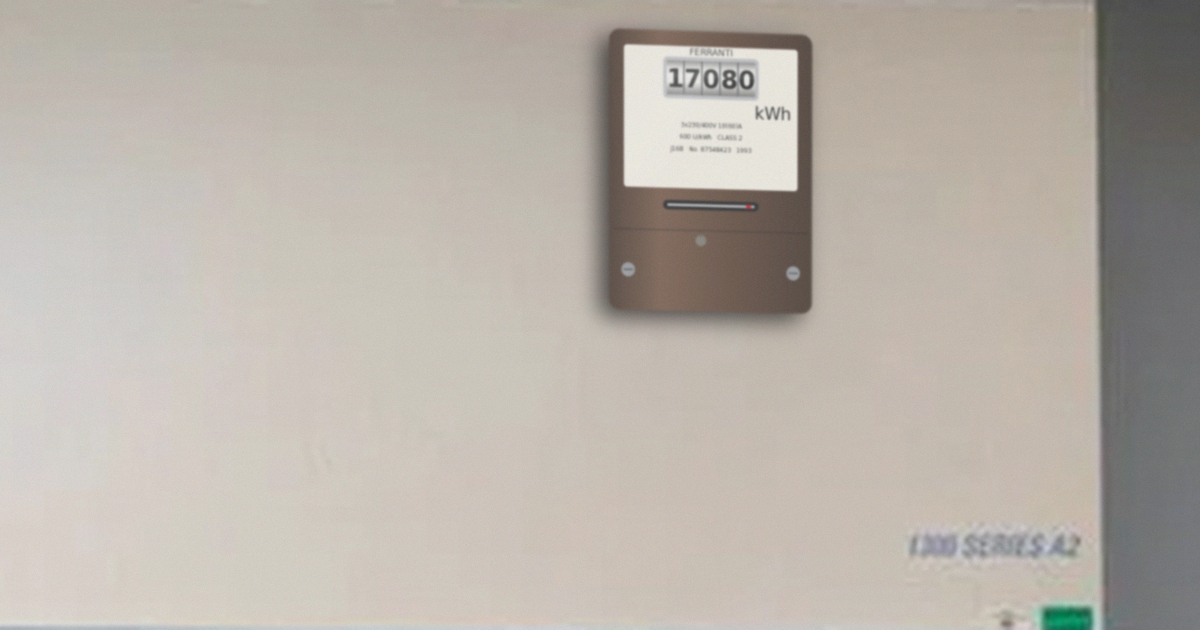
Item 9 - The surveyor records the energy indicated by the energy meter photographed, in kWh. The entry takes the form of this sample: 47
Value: 17080
